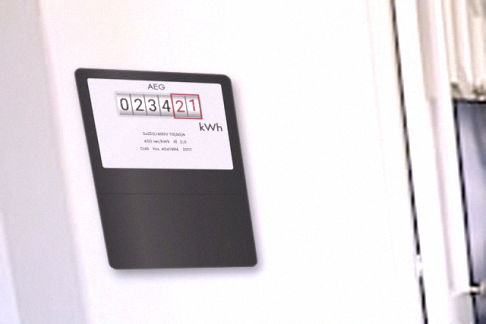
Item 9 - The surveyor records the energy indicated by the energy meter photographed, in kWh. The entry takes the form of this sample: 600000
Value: 234.21
